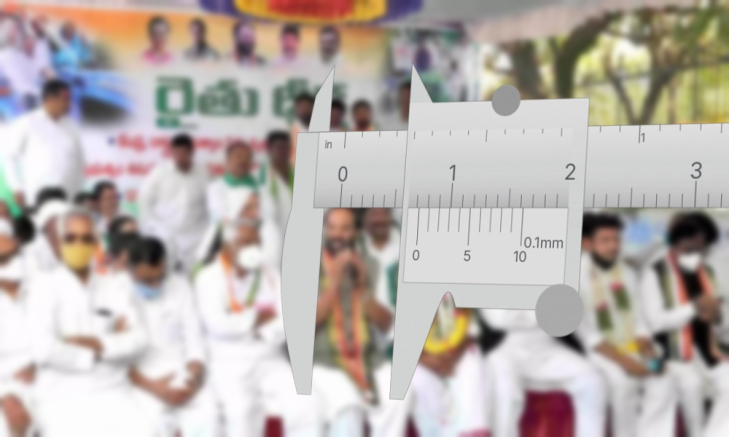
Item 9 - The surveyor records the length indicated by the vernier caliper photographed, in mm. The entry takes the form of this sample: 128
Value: 7.2
